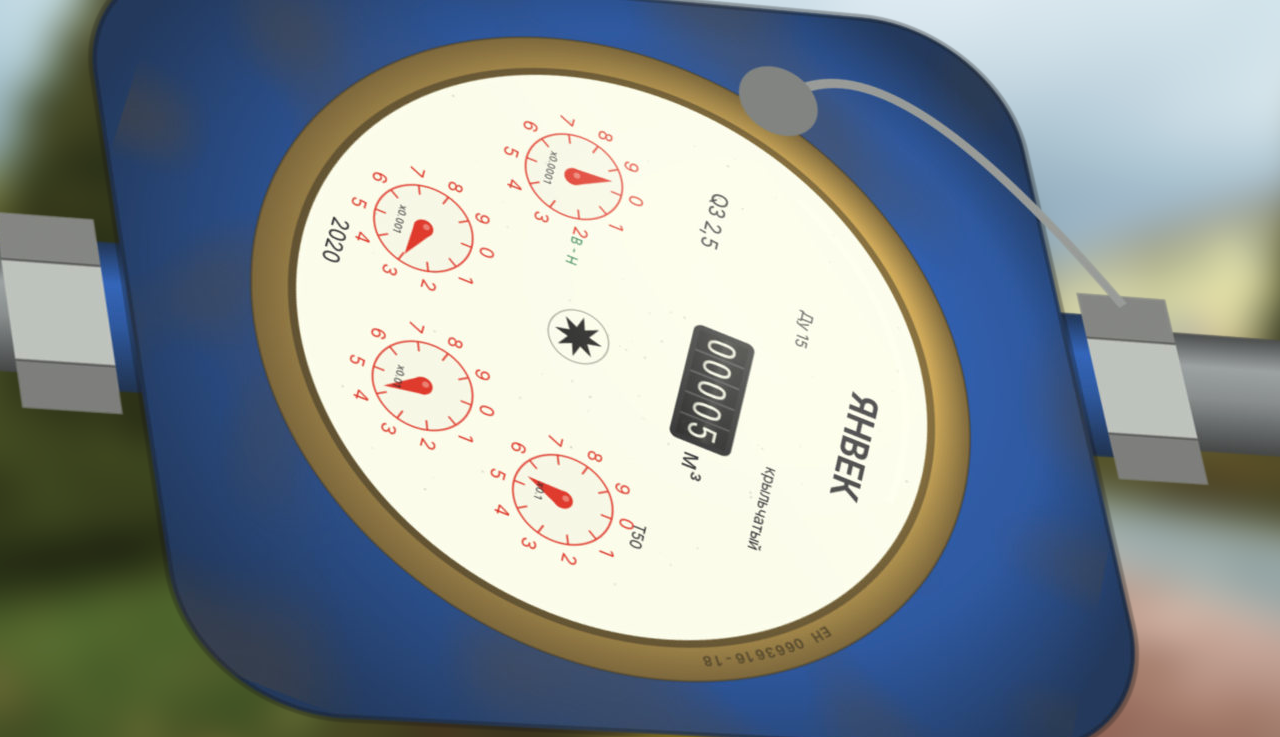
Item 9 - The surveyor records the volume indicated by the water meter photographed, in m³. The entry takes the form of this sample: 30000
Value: 5.5429
